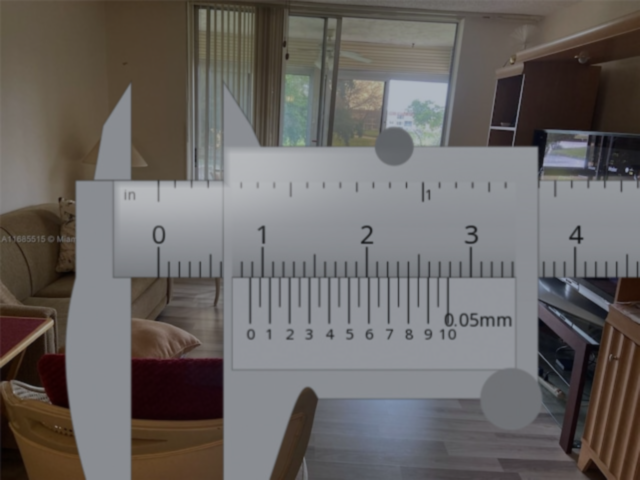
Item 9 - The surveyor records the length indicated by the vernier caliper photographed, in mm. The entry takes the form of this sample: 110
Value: 8.8
